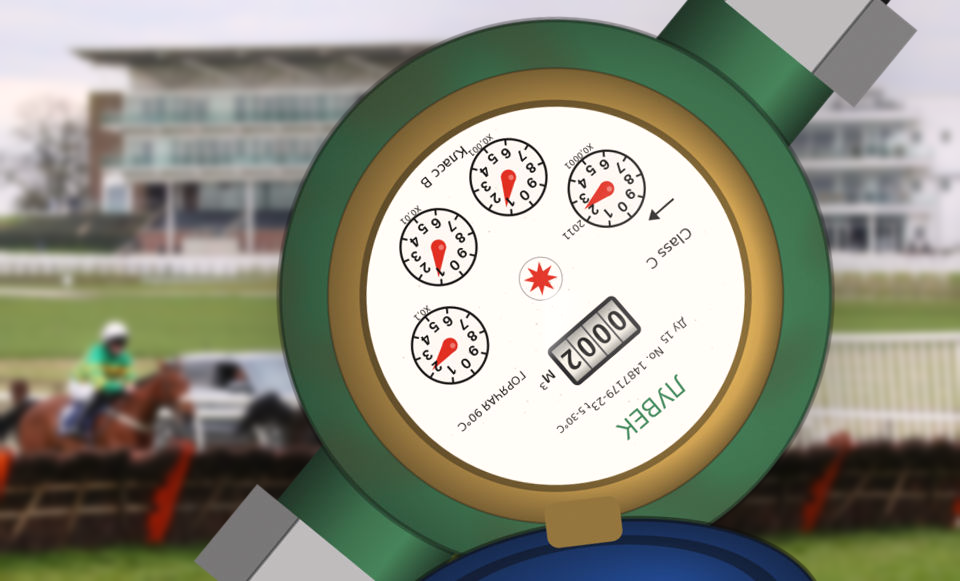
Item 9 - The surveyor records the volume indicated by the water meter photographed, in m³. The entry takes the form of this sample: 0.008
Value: 2.2112
